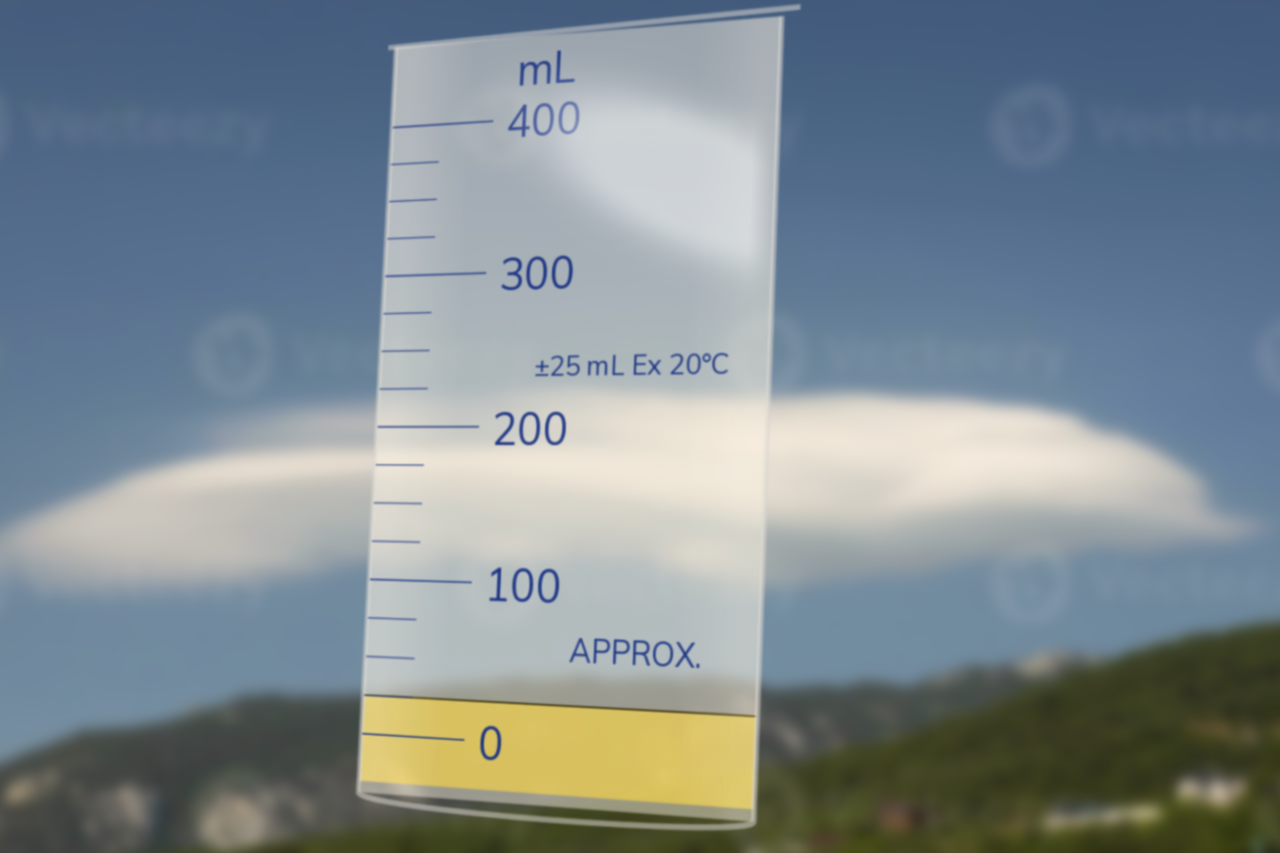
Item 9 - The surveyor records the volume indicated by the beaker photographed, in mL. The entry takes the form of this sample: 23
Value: 25
